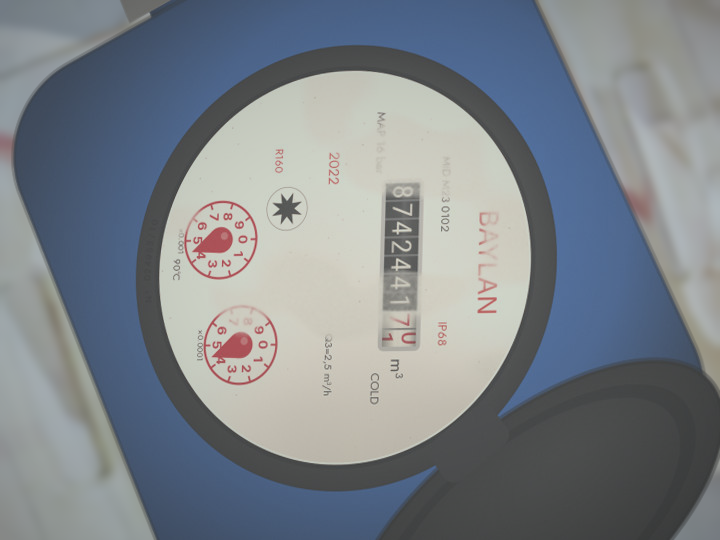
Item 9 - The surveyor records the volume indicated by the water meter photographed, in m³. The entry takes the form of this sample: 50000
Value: 8742441.7044
